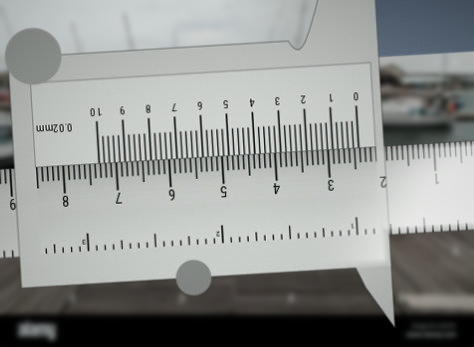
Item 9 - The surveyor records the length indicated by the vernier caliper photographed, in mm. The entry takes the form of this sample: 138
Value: 24.2
